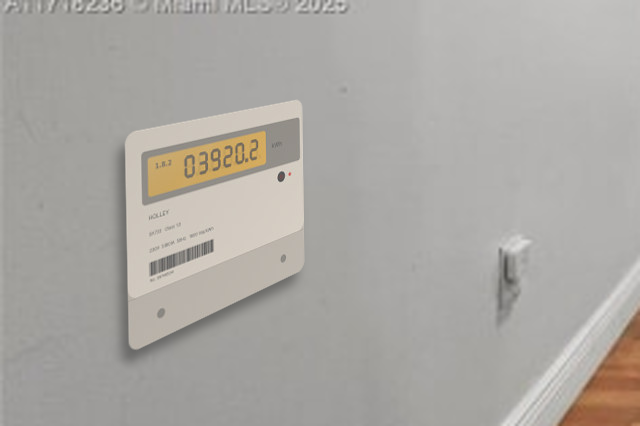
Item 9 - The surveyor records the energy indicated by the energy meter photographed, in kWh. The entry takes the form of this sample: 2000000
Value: 3920.2
